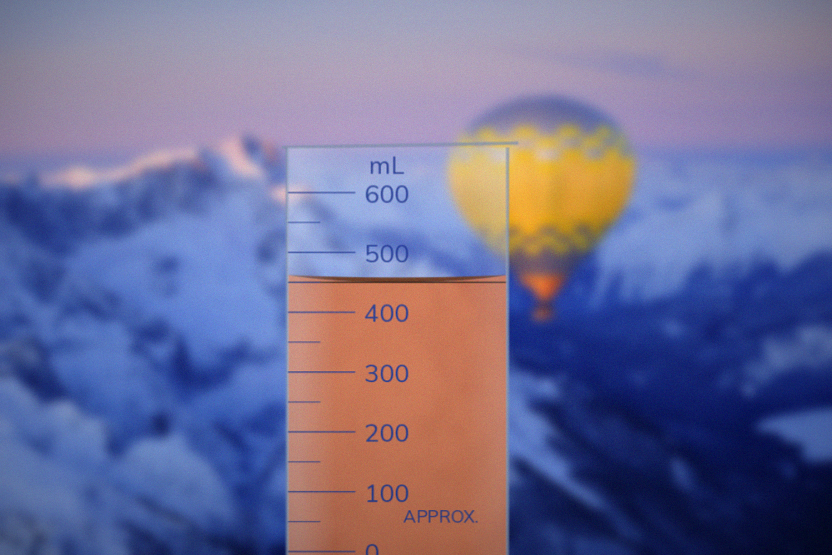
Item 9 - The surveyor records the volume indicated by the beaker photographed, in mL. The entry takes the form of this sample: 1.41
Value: 450
